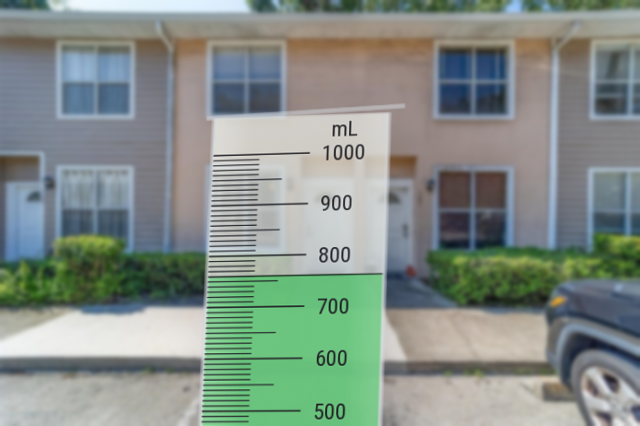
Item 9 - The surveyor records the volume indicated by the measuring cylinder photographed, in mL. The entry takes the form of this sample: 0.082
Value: 760
